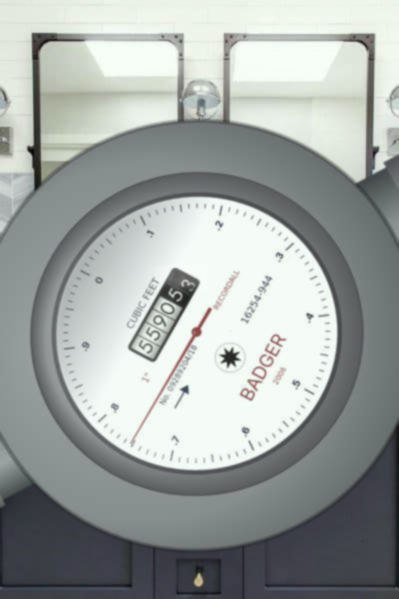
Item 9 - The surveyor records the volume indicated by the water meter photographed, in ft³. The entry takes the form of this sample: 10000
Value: 559052.75
